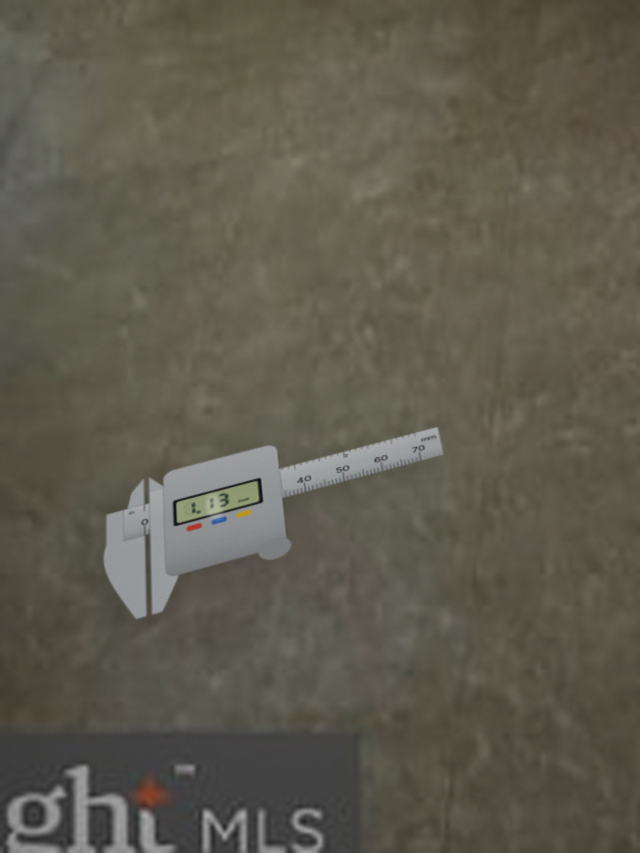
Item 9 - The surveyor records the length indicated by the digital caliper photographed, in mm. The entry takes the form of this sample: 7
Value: 1.13
